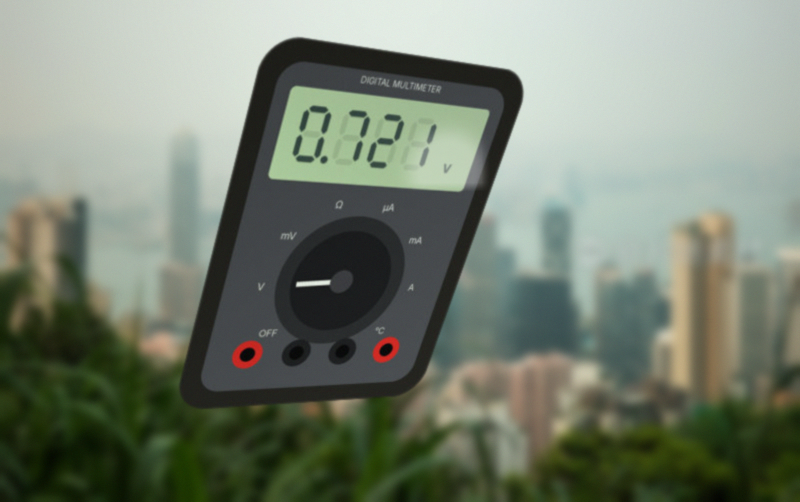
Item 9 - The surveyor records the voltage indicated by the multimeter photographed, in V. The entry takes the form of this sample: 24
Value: 0.721
